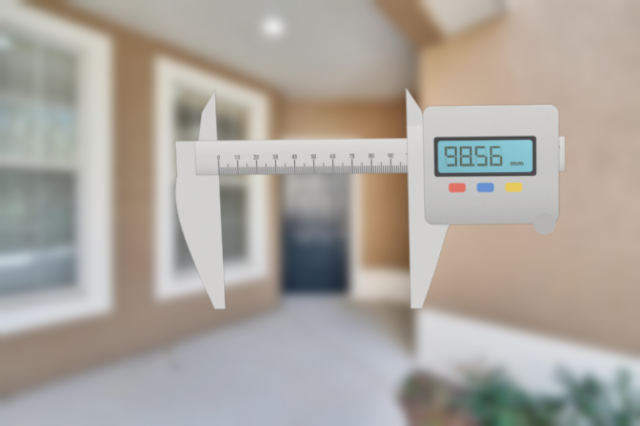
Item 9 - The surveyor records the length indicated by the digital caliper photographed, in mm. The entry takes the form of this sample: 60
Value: 98.56
